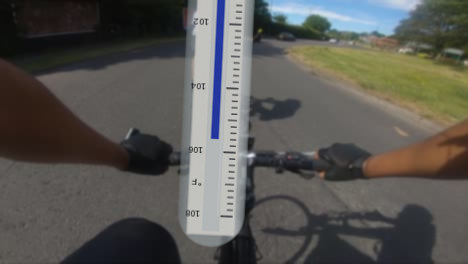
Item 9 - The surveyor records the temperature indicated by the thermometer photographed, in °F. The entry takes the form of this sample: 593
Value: 105.6
